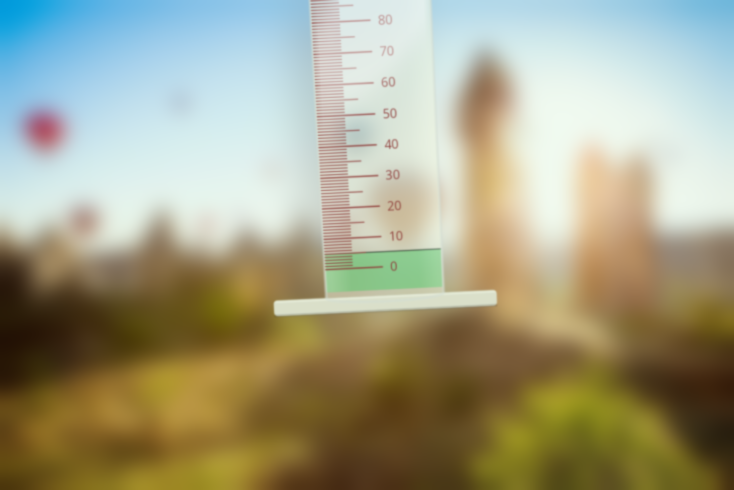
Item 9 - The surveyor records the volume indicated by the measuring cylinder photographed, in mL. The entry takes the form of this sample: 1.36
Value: 5
